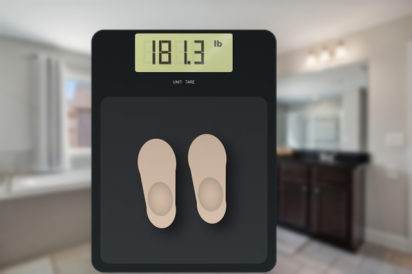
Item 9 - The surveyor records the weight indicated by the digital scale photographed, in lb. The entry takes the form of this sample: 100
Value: 181.3
